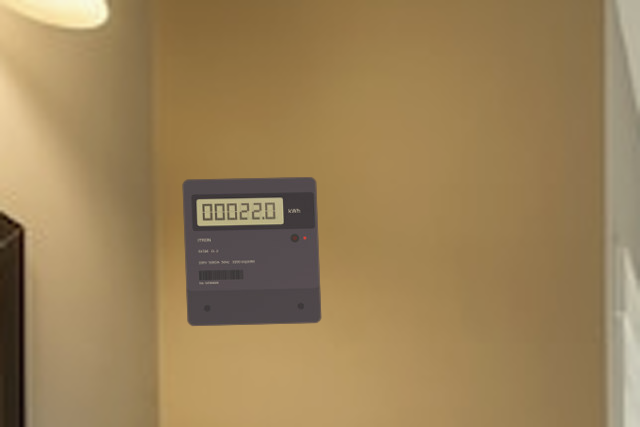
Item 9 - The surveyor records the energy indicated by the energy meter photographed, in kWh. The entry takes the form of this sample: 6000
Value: 22.0
